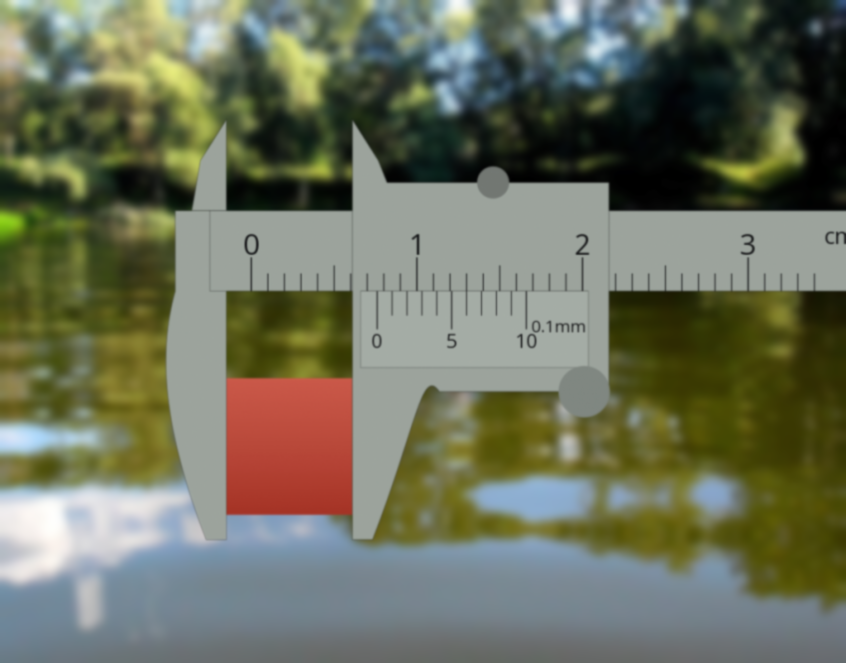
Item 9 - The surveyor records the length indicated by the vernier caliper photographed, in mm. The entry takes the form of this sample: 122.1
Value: 7.6
